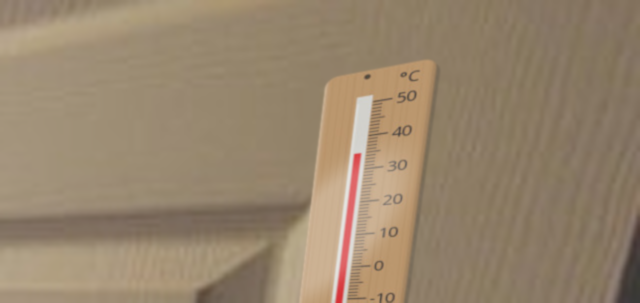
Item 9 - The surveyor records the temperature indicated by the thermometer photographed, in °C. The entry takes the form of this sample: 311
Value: 35
